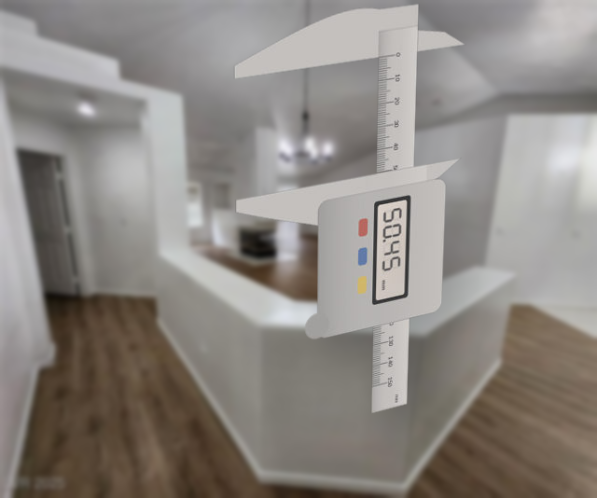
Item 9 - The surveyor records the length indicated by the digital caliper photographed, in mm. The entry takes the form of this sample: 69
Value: 50.45
